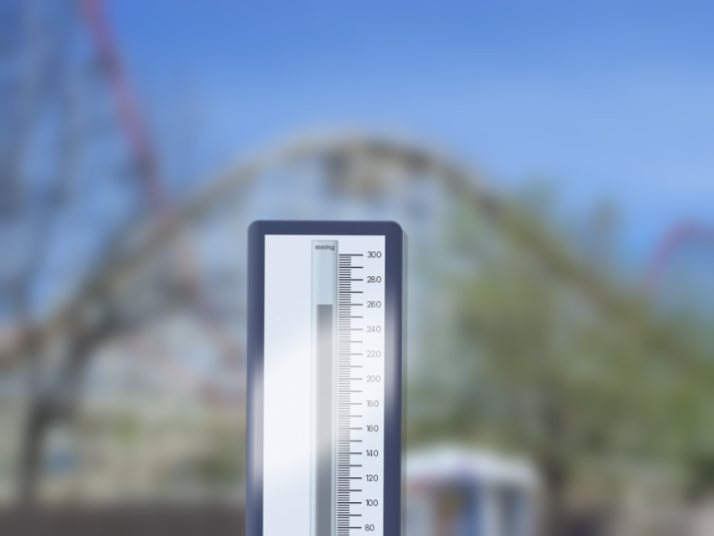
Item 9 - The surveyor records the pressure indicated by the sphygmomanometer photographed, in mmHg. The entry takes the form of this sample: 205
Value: 260
